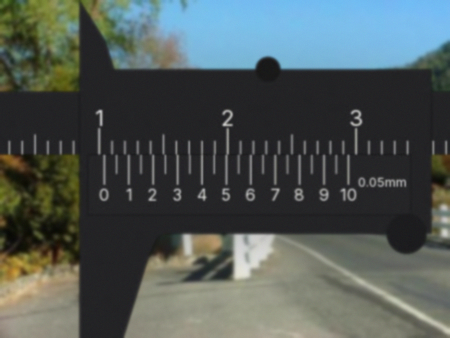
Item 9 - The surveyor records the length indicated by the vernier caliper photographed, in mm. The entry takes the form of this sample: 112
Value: 10.4
